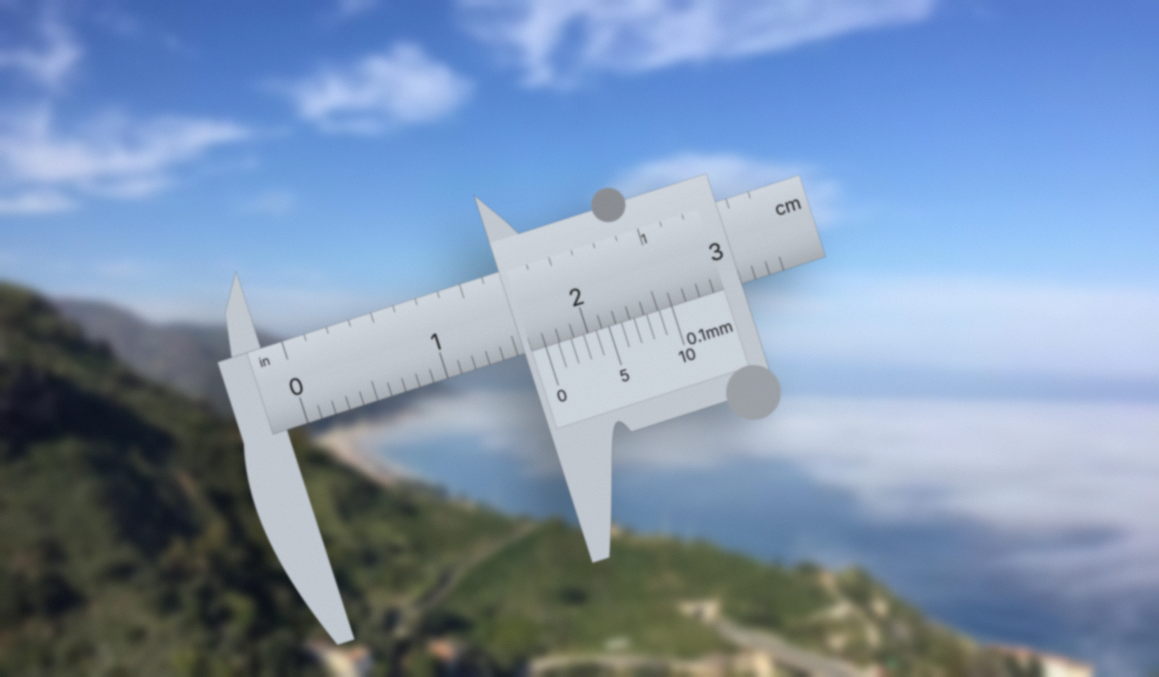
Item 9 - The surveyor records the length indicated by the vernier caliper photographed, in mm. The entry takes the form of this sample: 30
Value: 17.0
